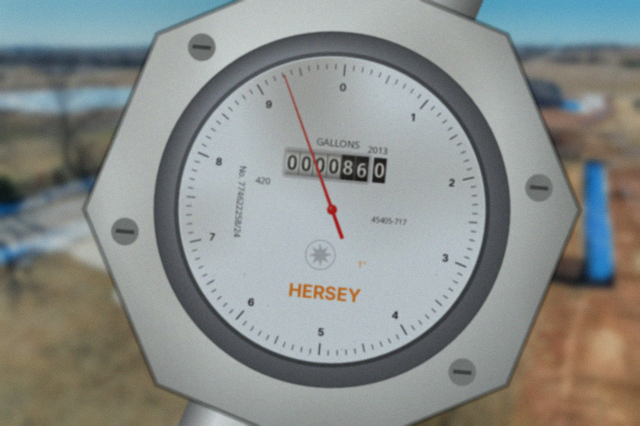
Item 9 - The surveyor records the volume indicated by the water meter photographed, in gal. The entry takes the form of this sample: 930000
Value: 859.3
